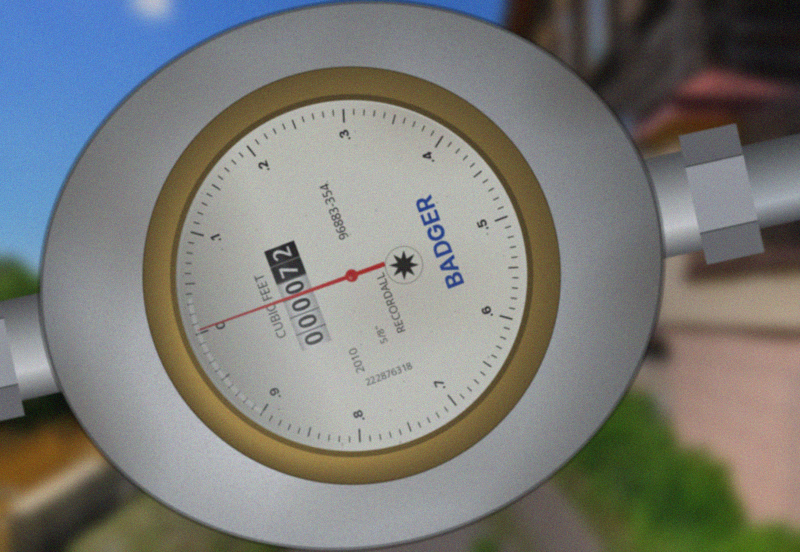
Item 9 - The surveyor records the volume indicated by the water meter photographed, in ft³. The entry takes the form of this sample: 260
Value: 72.00
